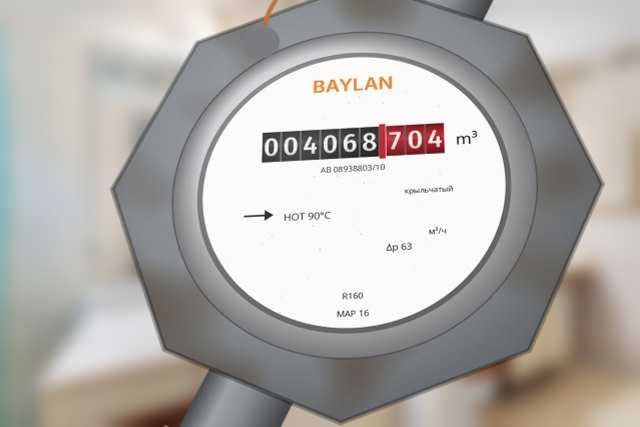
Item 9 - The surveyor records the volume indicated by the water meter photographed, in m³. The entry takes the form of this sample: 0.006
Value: 4068.704
